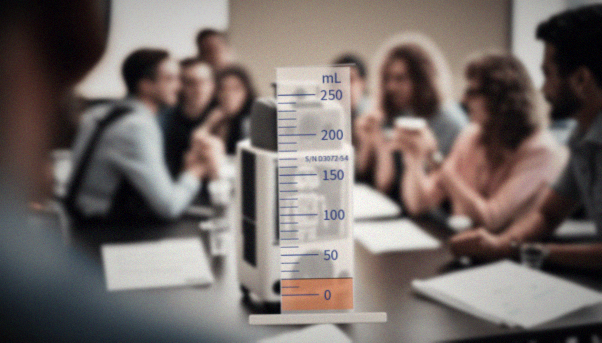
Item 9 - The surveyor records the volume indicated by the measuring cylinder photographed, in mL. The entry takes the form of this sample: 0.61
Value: 20
